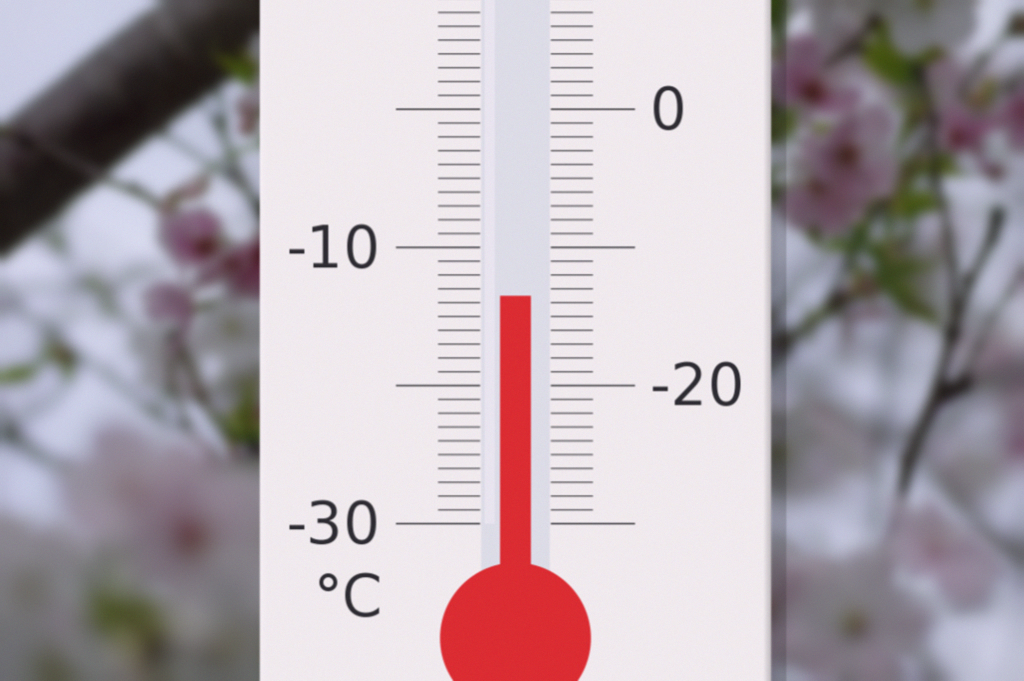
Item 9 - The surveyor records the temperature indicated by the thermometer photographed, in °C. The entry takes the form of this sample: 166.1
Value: -13.5
